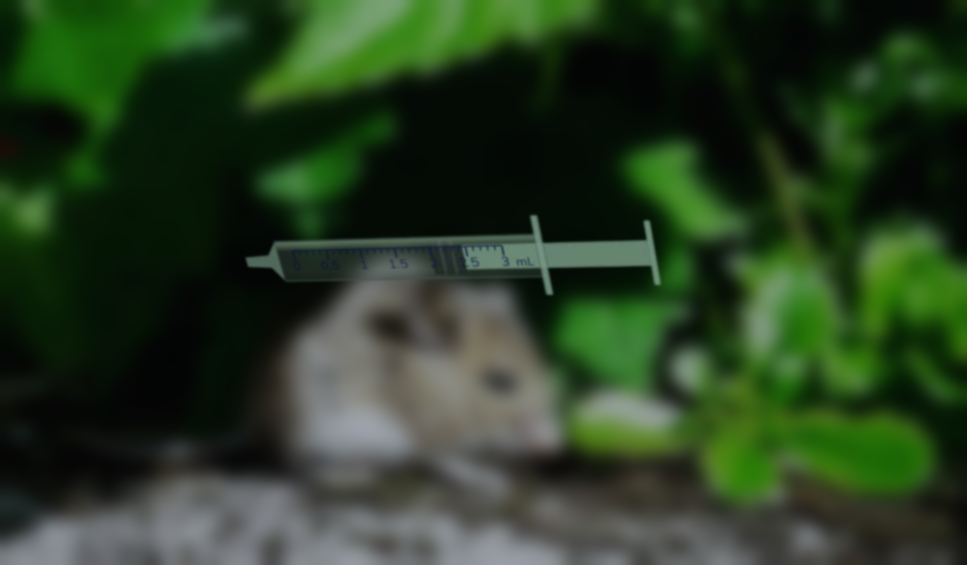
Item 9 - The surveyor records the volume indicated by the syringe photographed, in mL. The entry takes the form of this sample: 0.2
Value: 2
